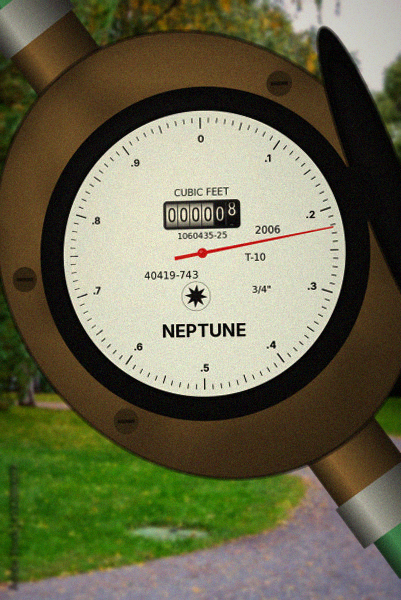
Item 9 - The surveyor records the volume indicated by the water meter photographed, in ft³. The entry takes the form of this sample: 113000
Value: 8.22
